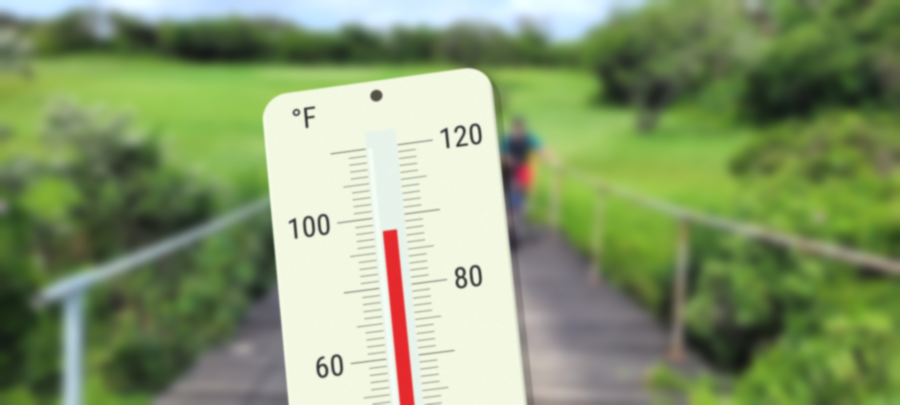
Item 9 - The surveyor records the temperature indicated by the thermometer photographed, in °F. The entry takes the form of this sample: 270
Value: 96
